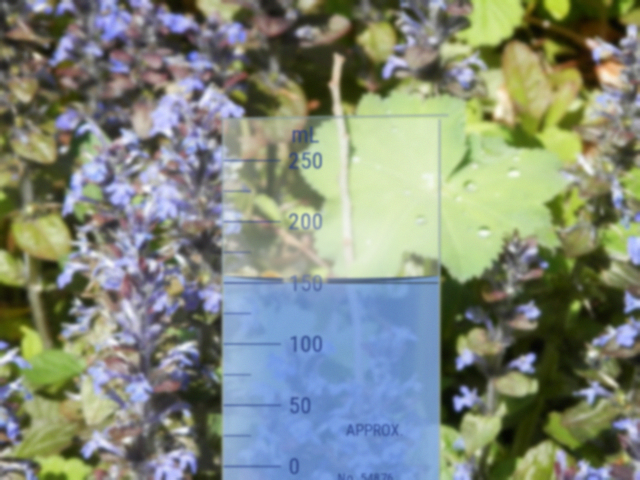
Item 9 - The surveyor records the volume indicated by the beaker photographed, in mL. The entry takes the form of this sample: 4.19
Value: 150
